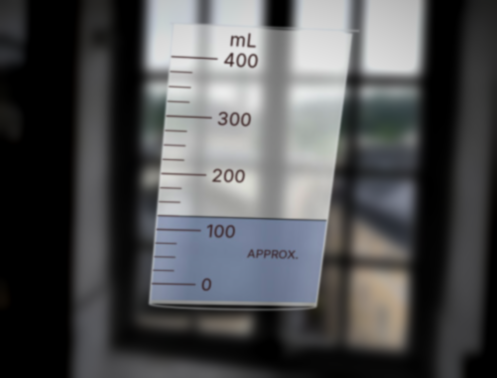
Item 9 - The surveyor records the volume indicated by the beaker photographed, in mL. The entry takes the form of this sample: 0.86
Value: 125
